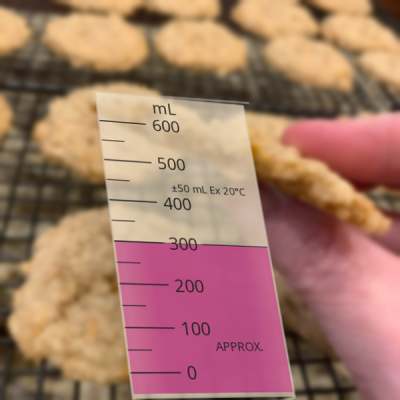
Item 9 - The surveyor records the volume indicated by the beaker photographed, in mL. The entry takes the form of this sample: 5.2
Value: 300
